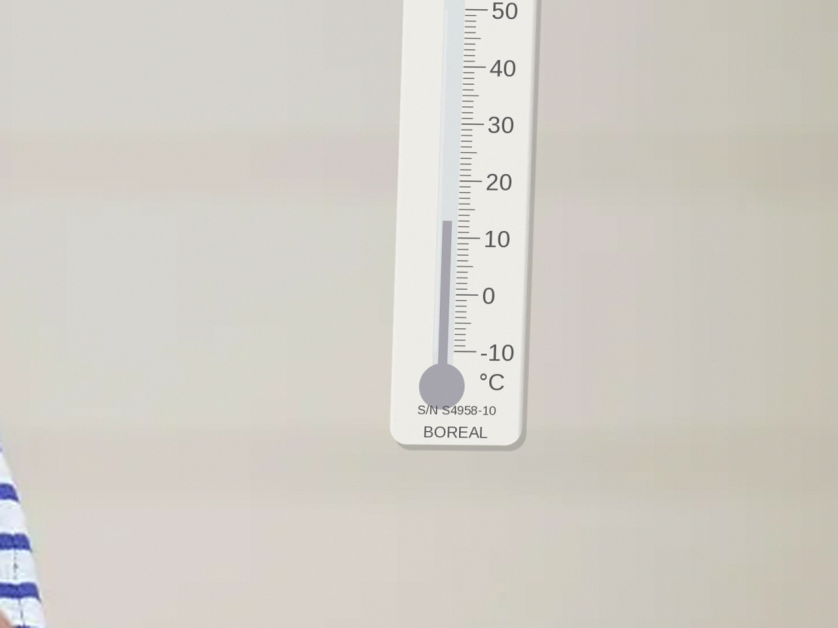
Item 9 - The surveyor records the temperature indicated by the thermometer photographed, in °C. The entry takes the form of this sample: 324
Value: 13
